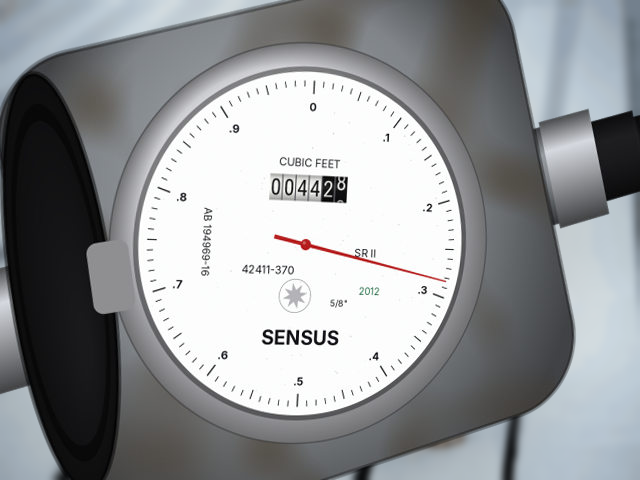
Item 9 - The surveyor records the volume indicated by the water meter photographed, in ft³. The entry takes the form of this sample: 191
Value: 4428.28
